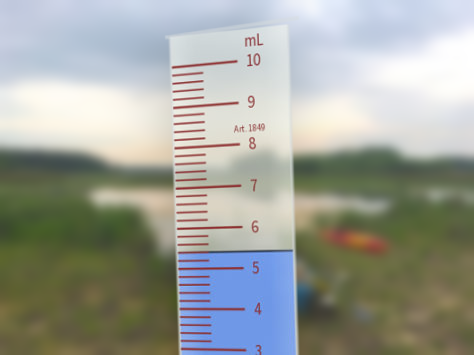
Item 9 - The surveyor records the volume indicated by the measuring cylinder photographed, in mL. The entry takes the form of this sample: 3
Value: 5.4
